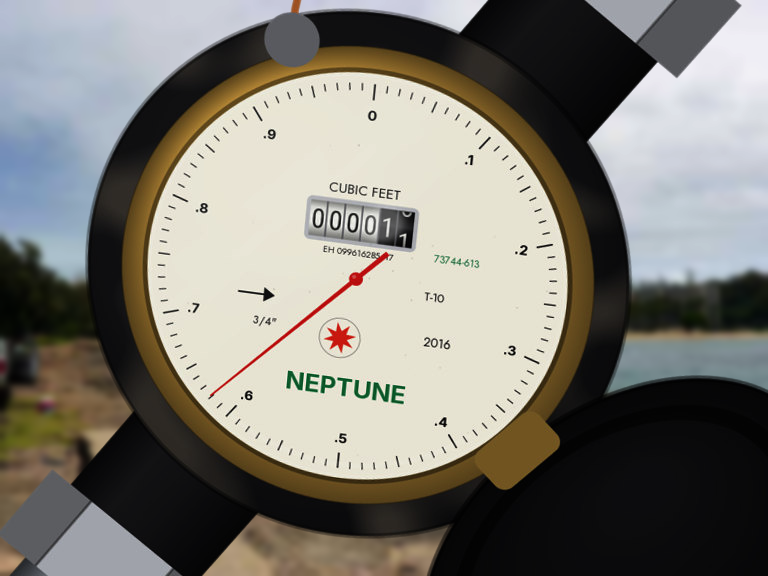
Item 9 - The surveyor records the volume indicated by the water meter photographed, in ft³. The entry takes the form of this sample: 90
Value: 10.62
